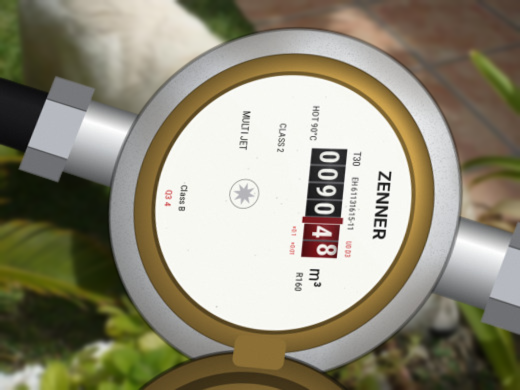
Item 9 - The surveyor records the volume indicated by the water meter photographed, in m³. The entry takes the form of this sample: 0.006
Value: 90.48
